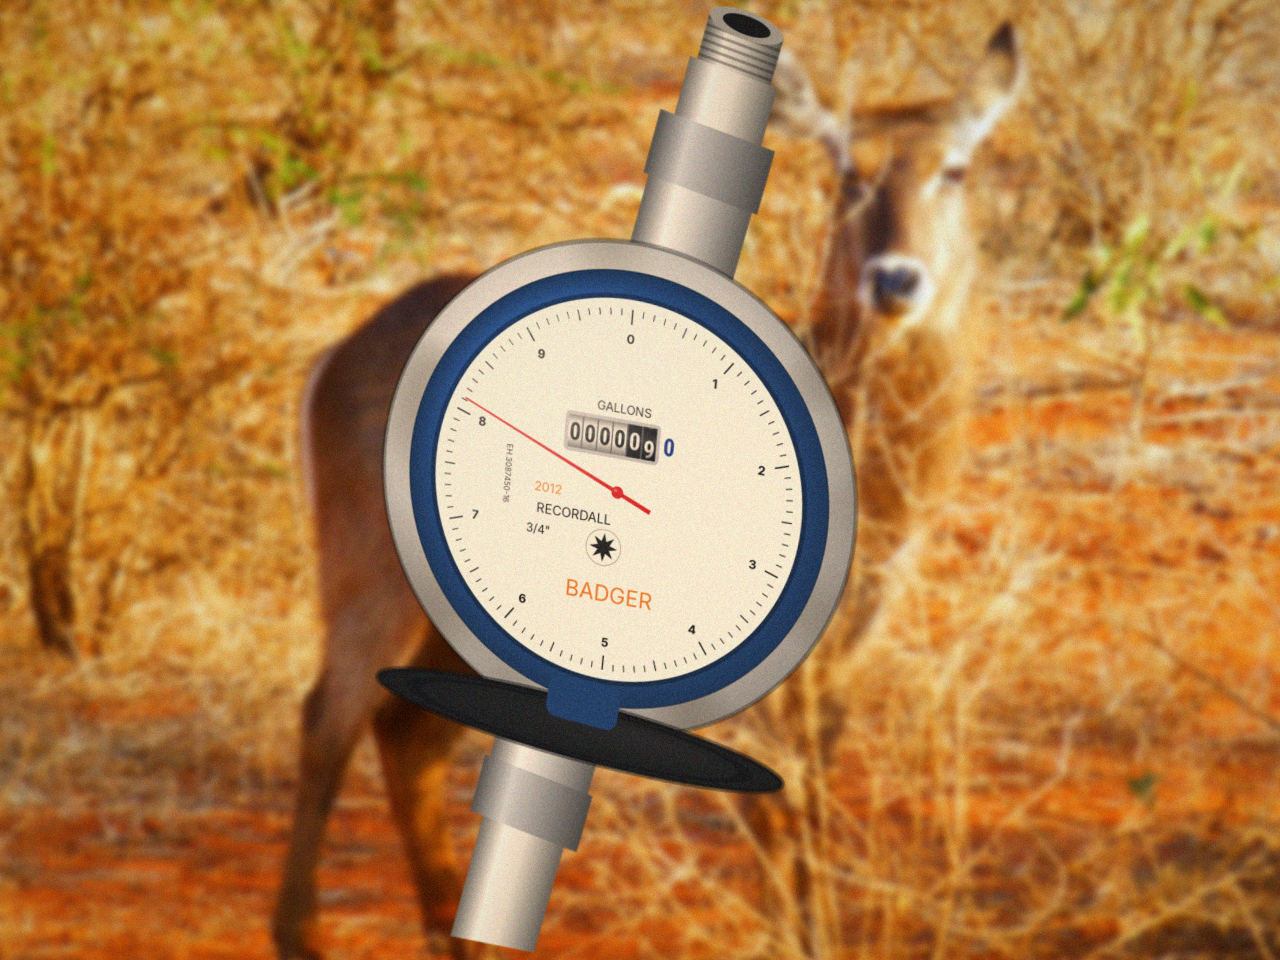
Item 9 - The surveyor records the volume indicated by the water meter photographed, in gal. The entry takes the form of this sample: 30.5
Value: 88.1
